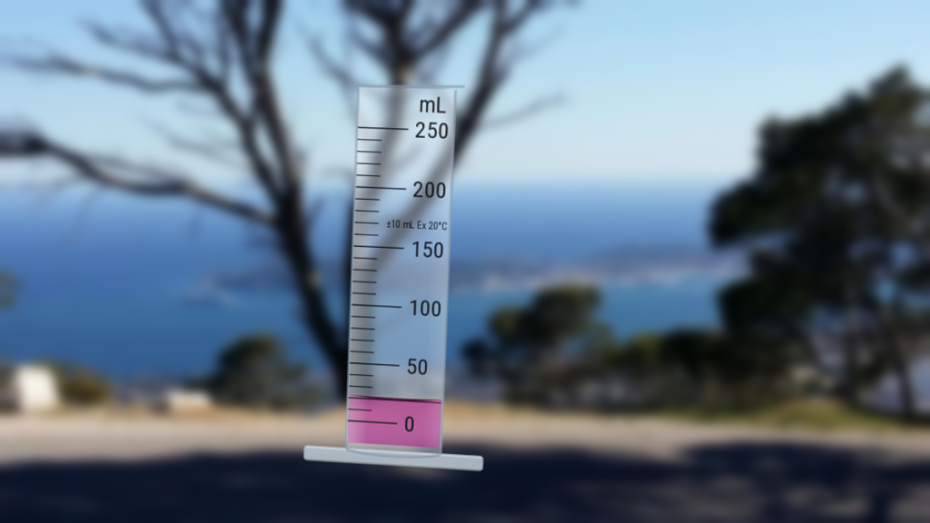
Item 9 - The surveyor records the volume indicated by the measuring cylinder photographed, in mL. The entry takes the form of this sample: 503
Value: 20
